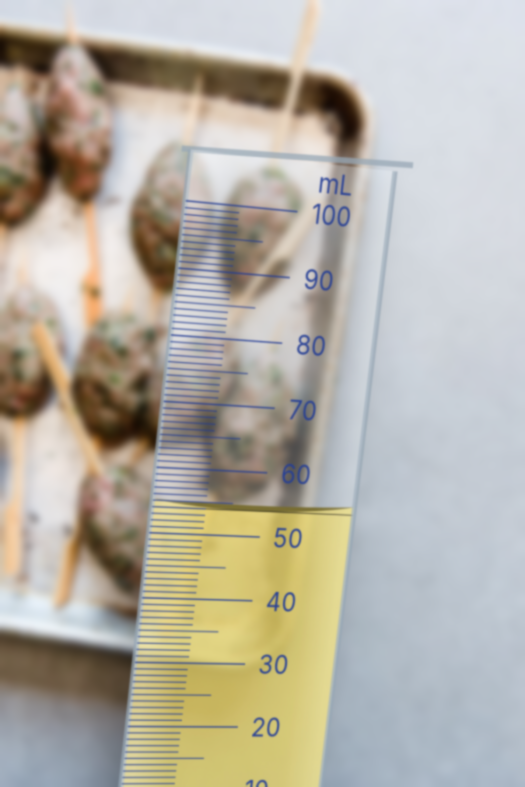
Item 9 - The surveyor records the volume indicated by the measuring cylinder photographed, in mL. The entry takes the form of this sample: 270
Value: 54
